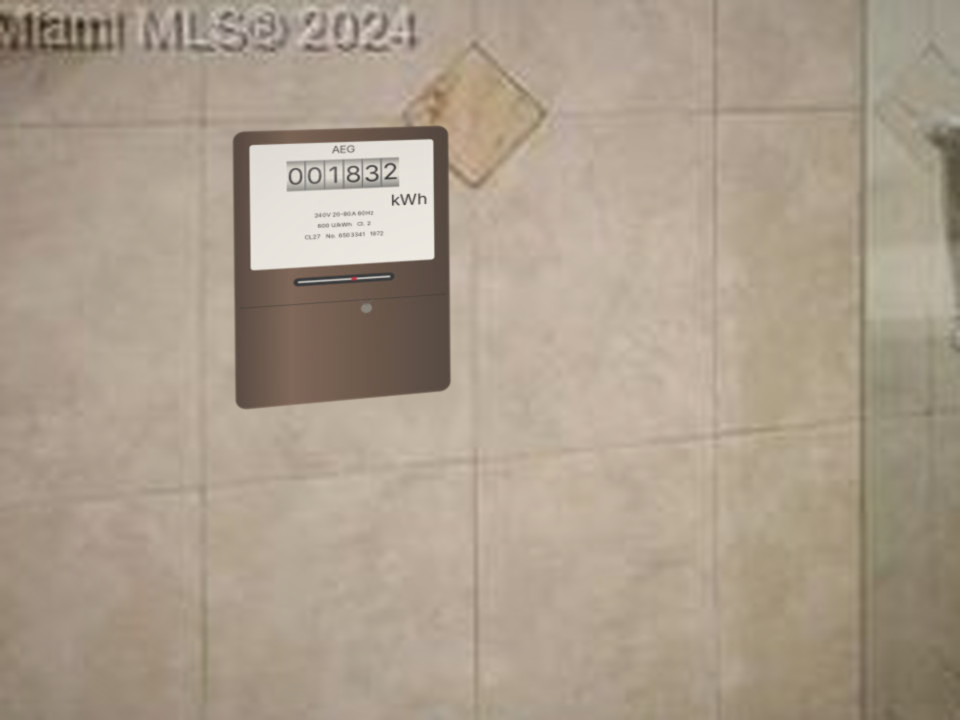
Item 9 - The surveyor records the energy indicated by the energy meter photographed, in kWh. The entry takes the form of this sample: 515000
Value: 1832
